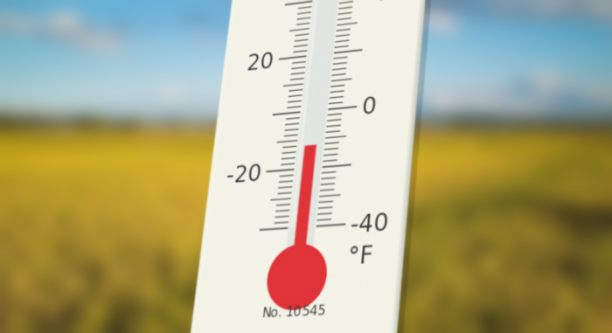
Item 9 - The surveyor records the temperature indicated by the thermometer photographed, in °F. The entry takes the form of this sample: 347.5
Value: -12
